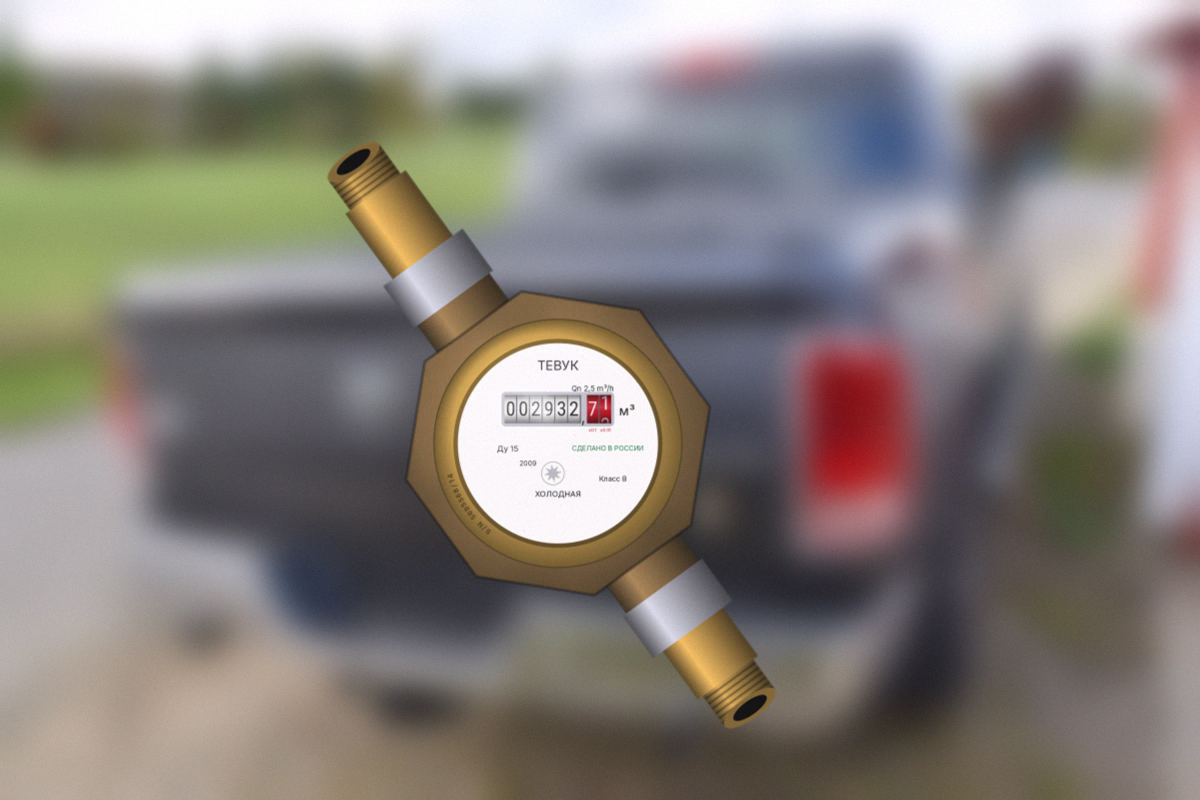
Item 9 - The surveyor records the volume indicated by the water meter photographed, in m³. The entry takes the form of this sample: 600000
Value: 2932.71
